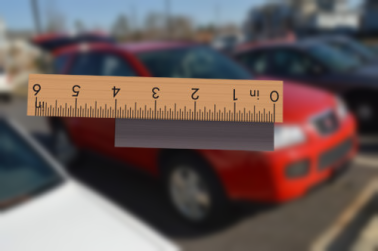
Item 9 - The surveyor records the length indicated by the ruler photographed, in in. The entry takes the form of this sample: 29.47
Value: 4
